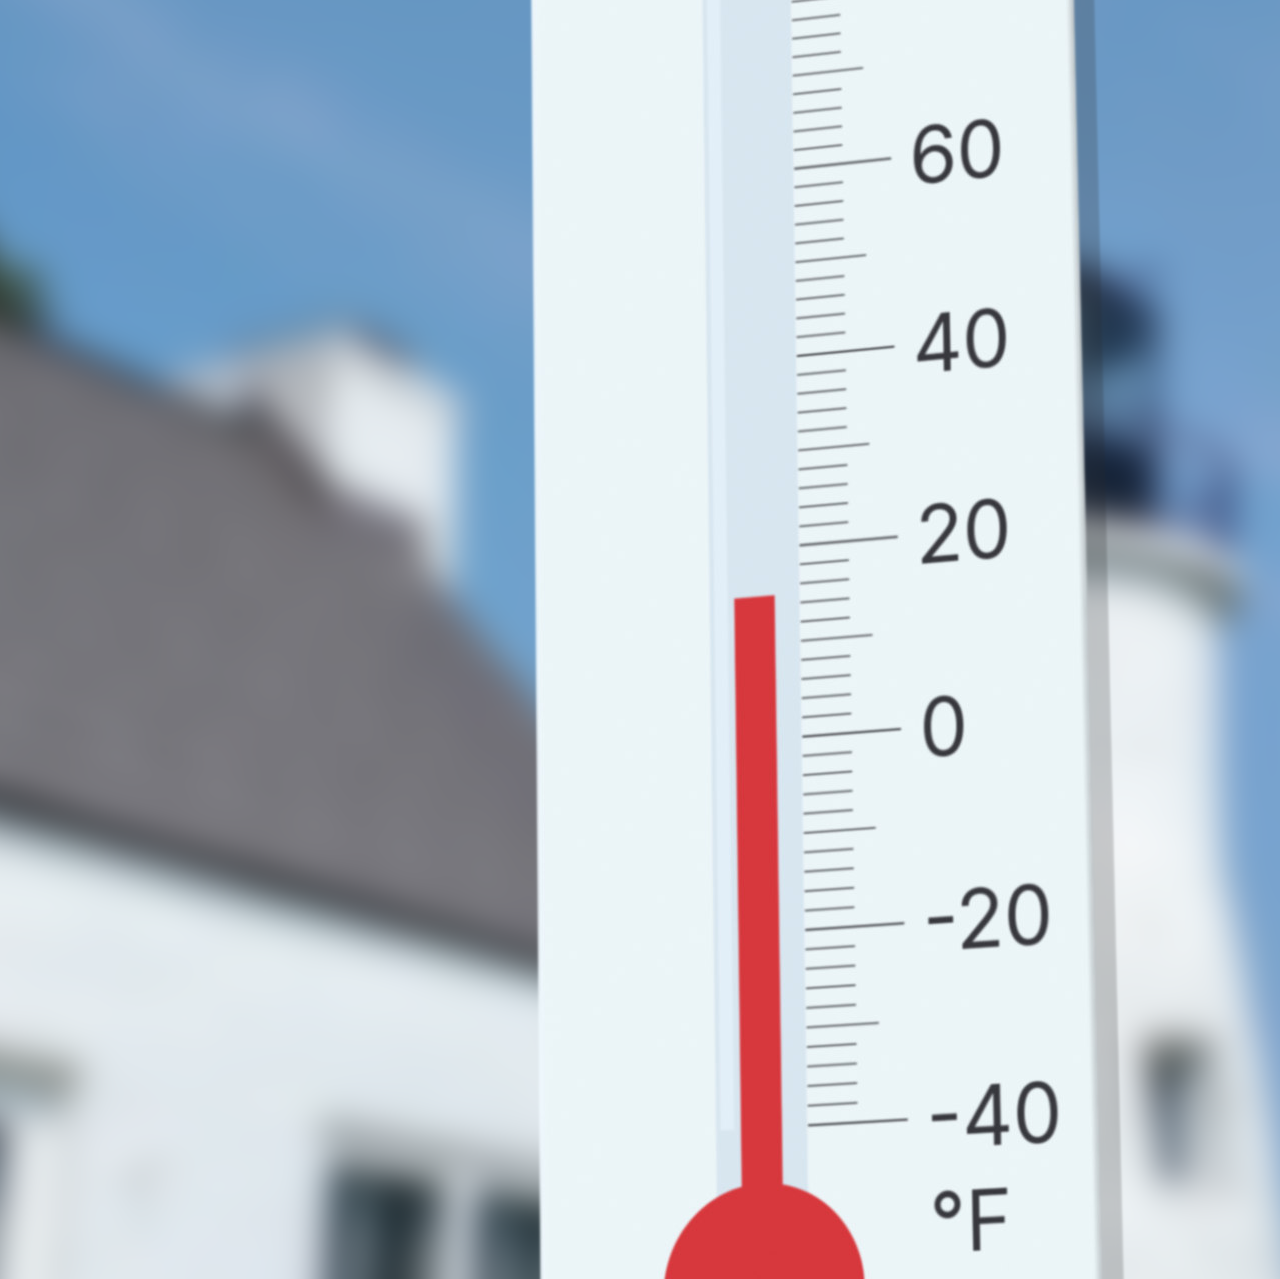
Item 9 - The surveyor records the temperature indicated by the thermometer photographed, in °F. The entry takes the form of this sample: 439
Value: 15
